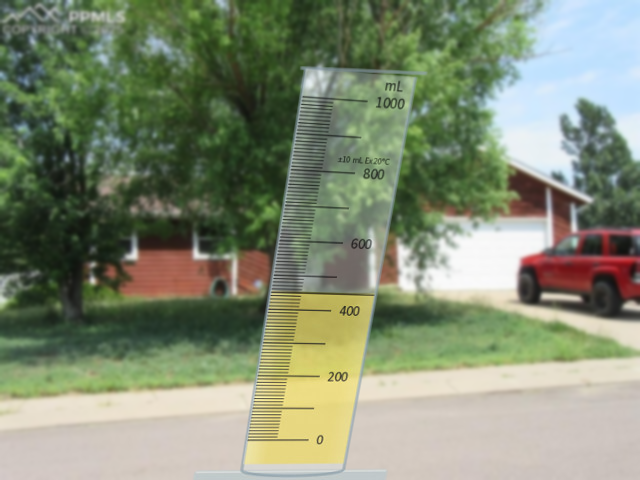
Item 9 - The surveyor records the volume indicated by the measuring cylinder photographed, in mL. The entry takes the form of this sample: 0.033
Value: 450
